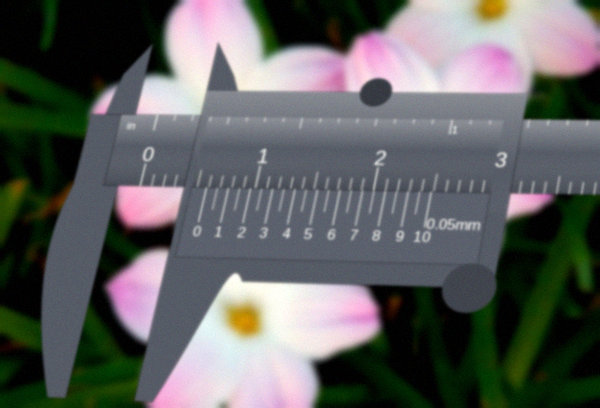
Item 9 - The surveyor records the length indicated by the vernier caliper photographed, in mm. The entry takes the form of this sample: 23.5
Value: 5.8
